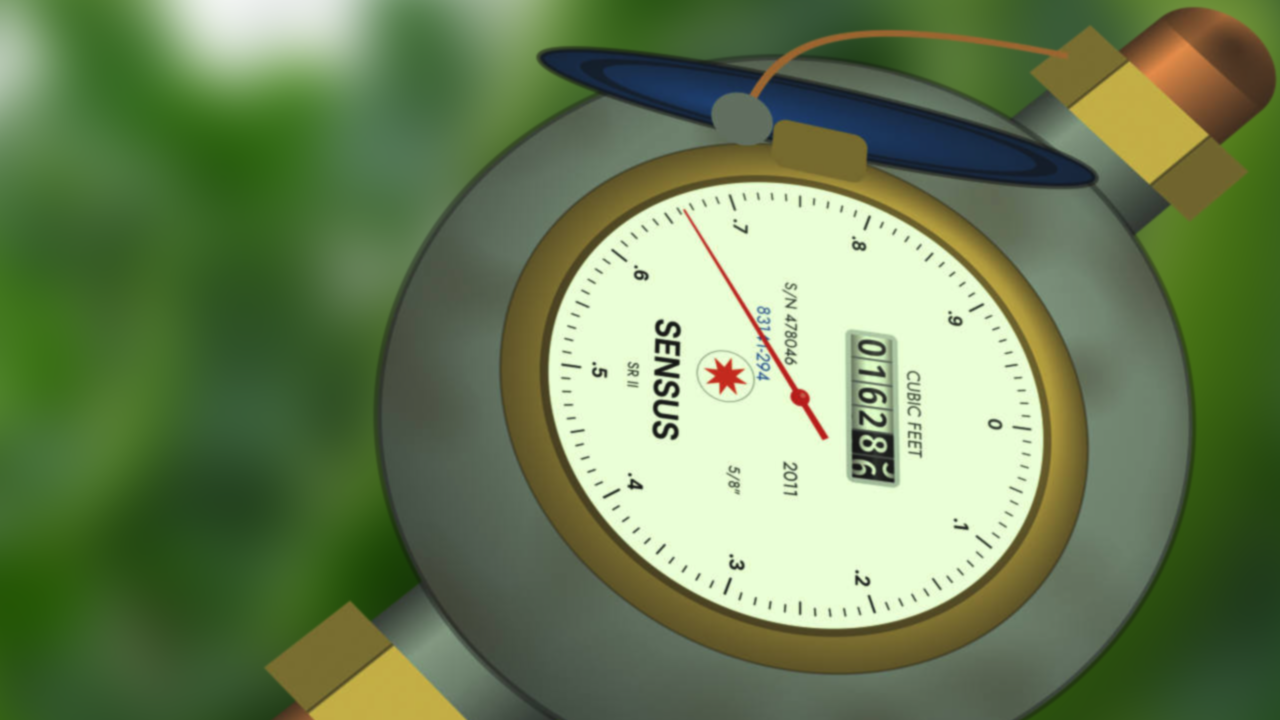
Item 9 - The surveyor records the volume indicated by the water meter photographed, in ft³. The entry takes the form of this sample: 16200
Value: 16285.66
